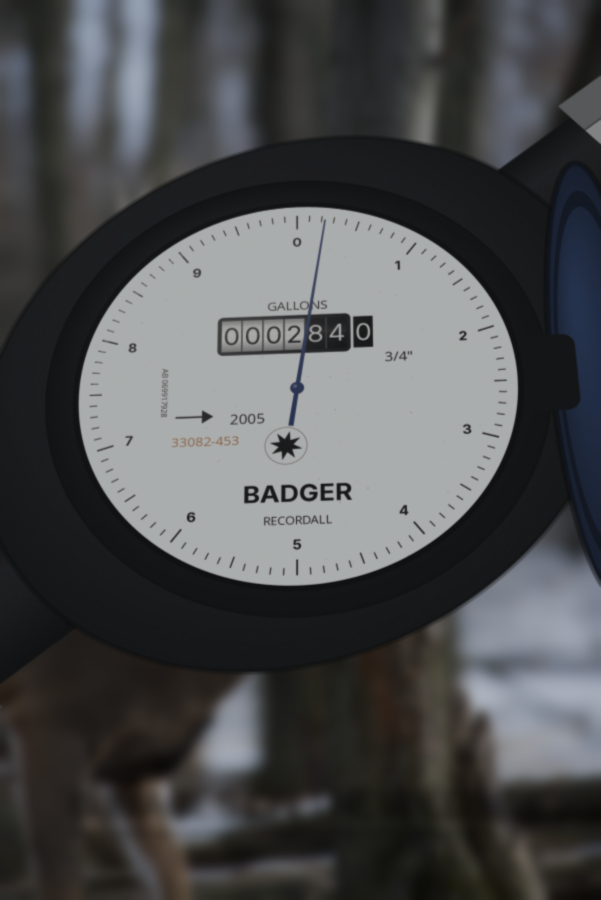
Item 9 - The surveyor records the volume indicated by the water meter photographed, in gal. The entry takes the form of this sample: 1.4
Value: 2840.2
